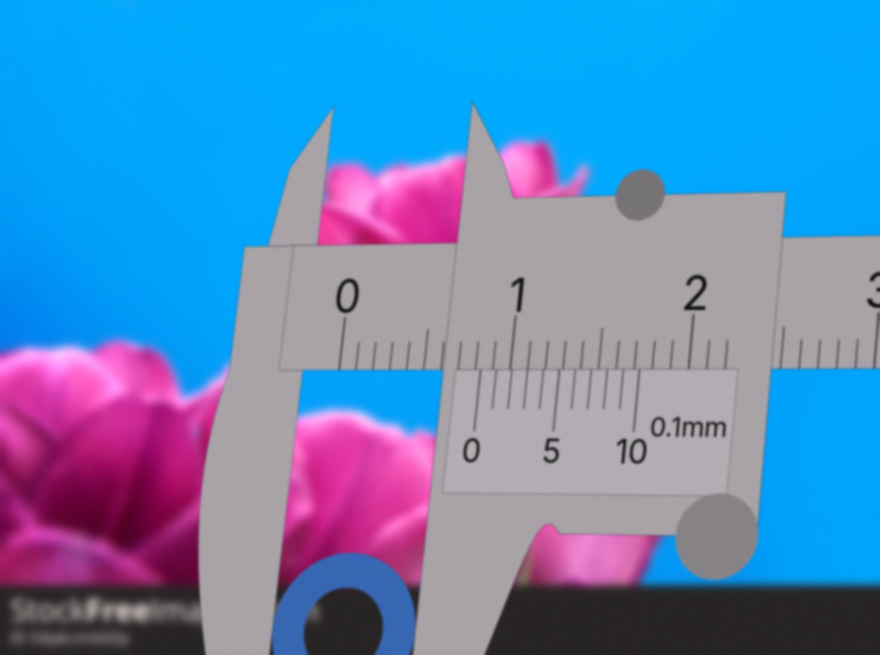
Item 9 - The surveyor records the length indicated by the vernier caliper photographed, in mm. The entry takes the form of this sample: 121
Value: 8.3
